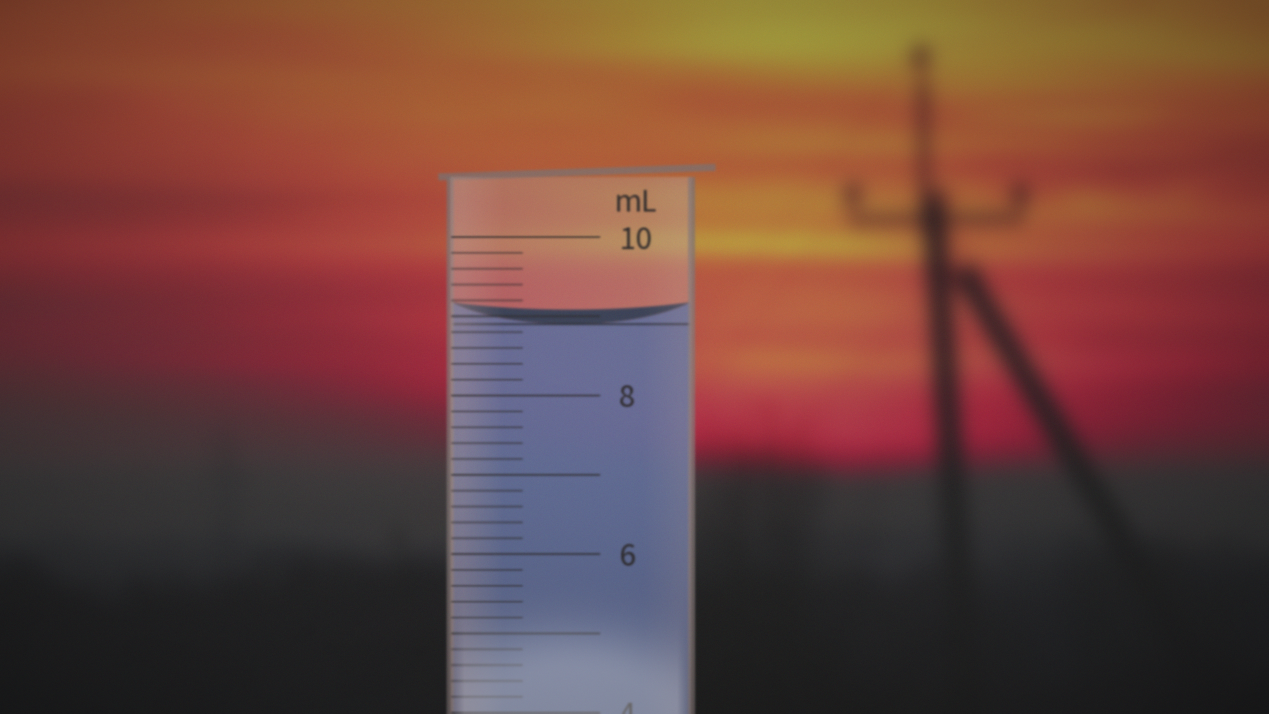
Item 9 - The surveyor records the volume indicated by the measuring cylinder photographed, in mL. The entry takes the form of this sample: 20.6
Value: 8.9
